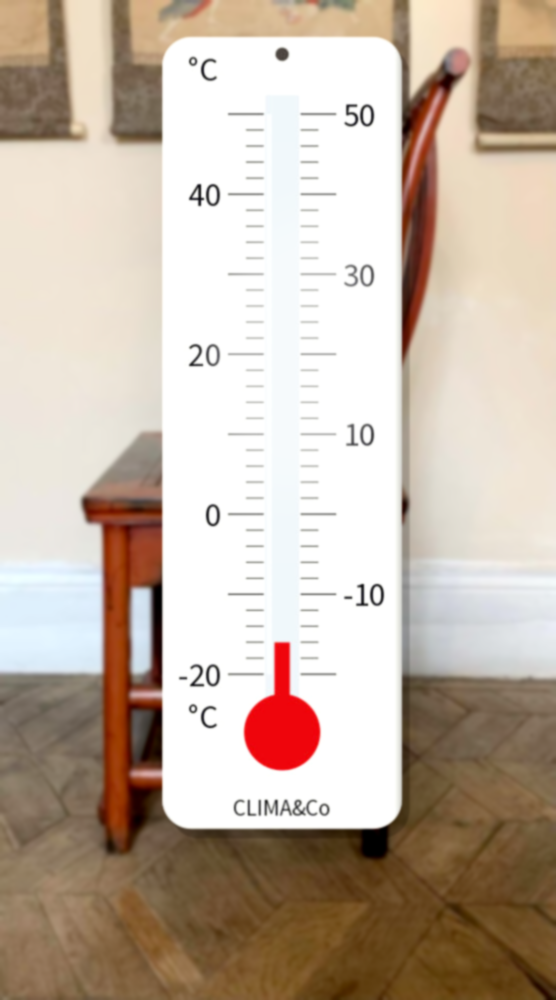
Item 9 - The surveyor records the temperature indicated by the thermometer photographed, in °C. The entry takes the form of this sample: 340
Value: -16
